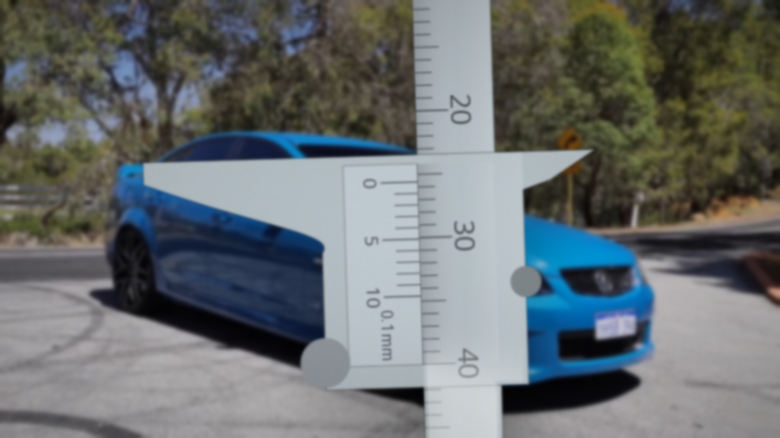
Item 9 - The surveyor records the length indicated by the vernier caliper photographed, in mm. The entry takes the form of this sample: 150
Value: 25.6
